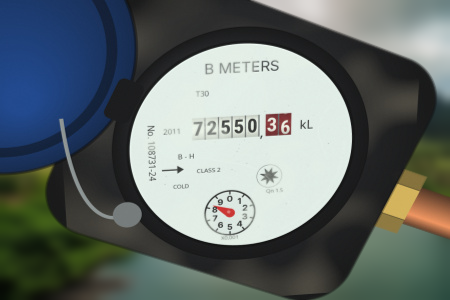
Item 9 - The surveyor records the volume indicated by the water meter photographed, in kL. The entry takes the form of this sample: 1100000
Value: 72550.358
